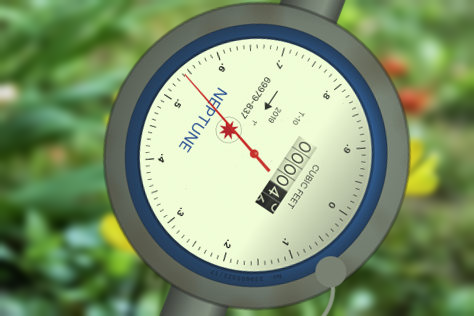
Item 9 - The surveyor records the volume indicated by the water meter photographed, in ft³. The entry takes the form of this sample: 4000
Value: 45.54
